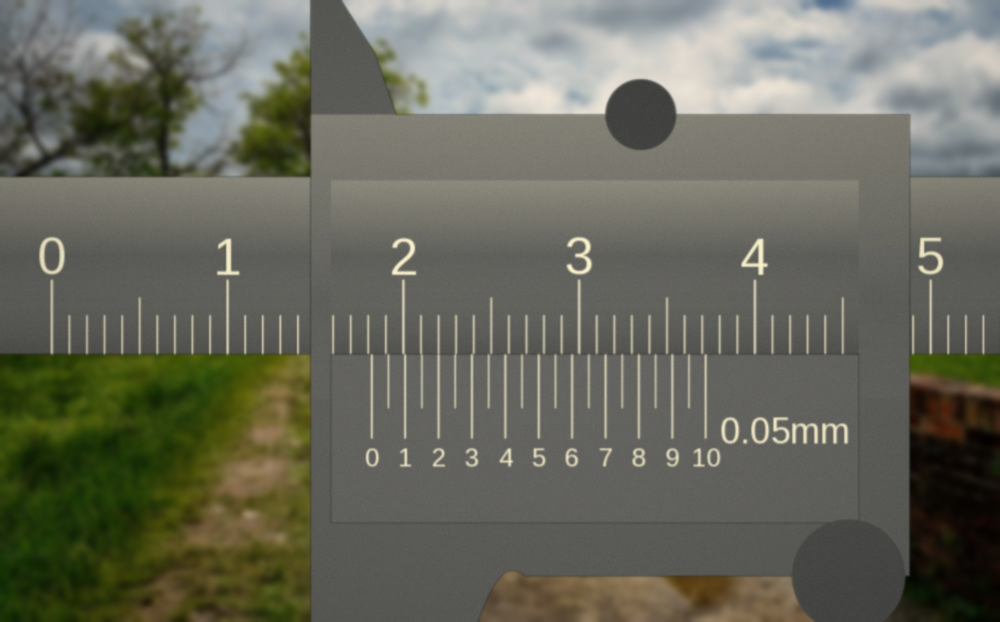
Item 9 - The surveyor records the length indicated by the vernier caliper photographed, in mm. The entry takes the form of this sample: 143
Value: 18.2
